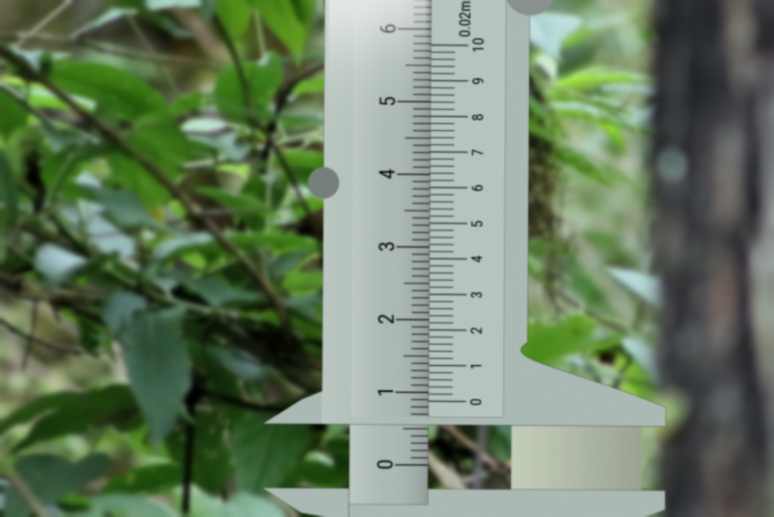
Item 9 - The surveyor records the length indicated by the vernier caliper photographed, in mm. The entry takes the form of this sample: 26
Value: 8.8
